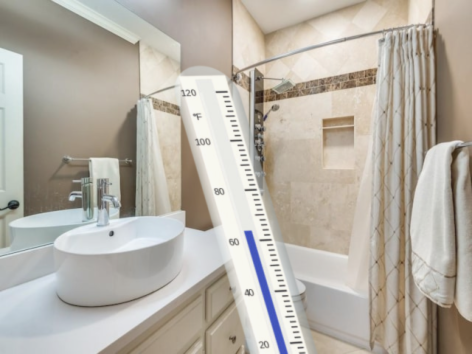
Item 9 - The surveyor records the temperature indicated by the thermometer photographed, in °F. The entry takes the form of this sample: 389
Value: 64
